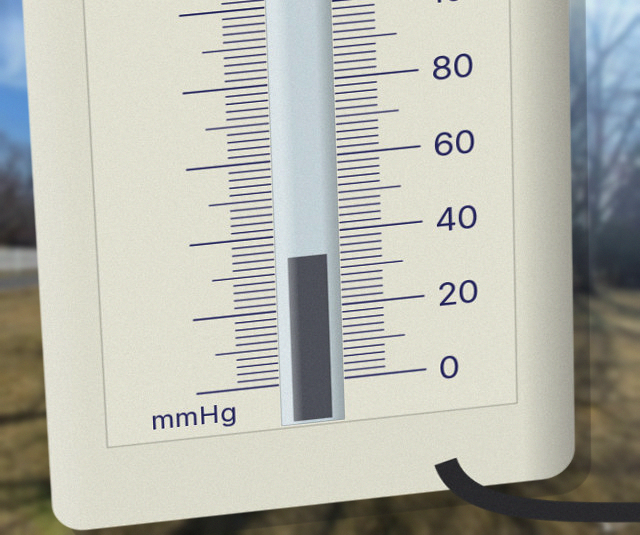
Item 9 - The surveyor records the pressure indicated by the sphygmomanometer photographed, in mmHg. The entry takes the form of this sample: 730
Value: 34
